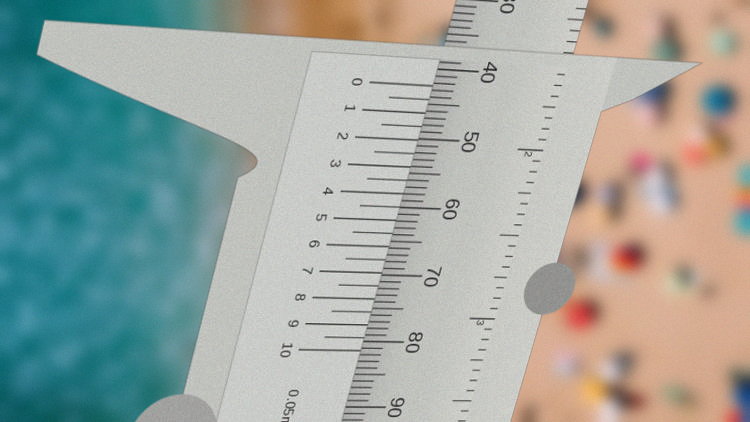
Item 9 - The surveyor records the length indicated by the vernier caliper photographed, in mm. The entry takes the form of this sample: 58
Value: 42.4
